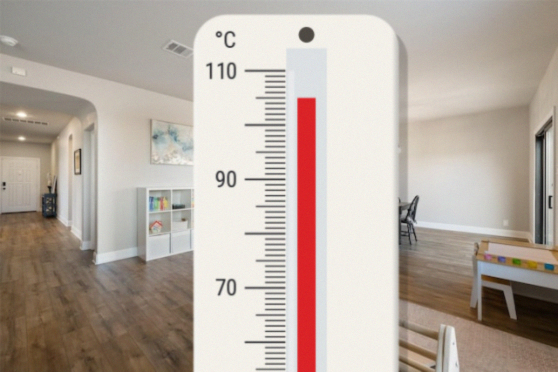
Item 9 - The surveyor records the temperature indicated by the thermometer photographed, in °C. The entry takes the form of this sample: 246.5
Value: 105
